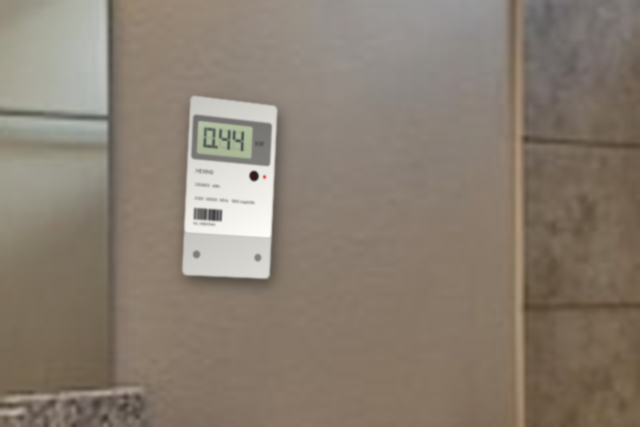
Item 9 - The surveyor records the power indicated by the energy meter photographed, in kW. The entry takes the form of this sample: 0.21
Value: 0.44
